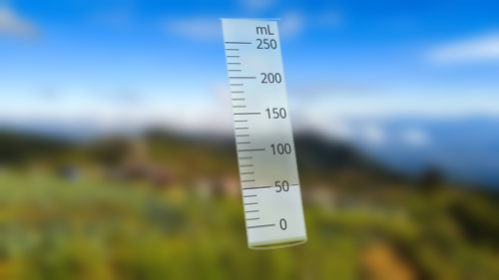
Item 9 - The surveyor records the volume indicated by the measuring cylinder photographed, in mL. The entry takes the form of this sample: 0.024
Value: 50
